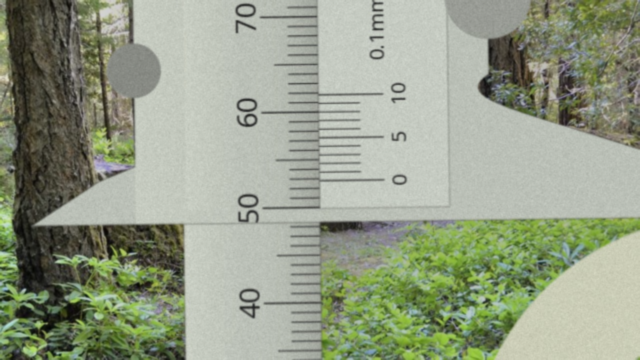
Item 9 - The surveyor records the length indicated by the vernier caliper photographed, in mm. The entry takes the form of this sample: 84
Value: 52.8
